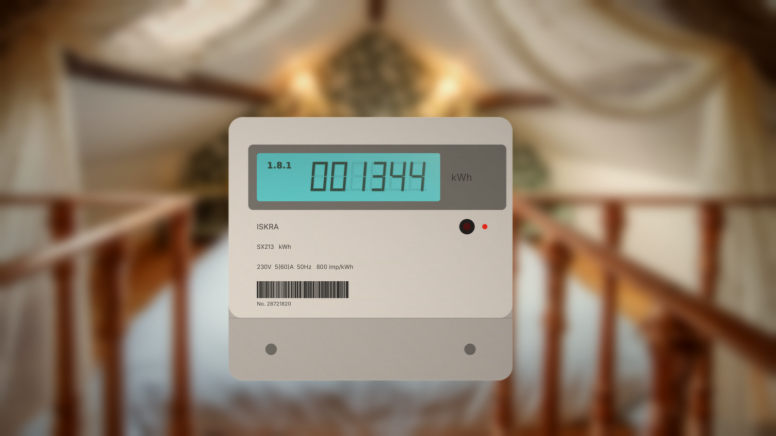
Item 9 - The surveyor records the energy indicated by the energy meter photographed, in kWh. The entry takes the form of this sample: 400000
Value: 1344
